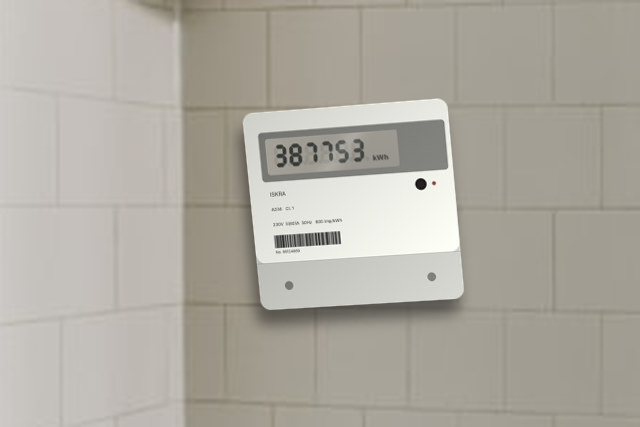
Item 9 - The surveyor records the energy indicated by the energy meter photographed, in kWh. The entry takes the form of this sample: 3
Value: 387753
